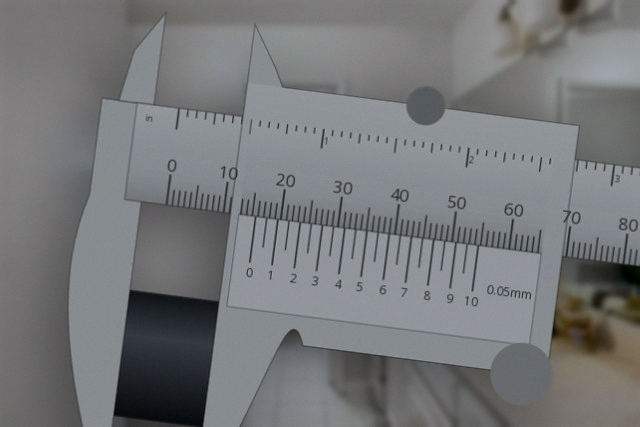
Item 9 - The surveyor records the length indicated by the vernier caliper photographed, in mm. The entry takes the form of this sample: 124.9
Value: 15.6
